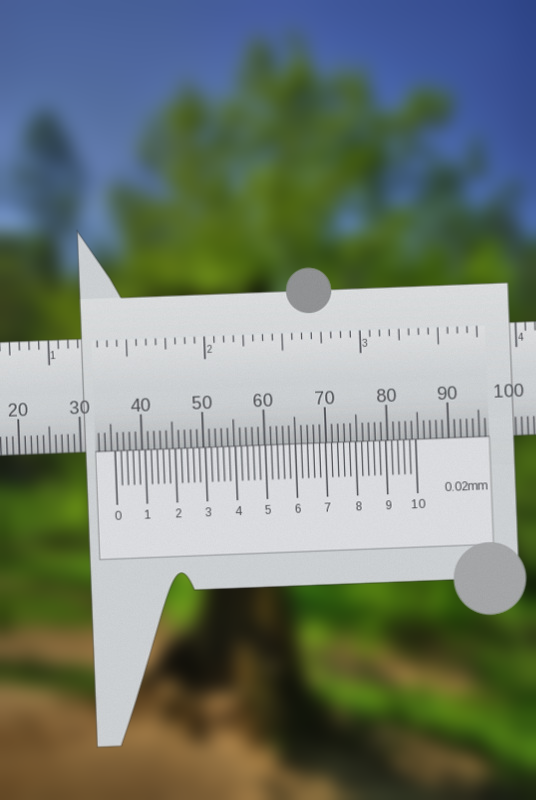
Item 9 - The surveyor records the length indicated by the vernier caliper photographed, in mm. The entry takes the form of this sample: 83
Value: 35.6
